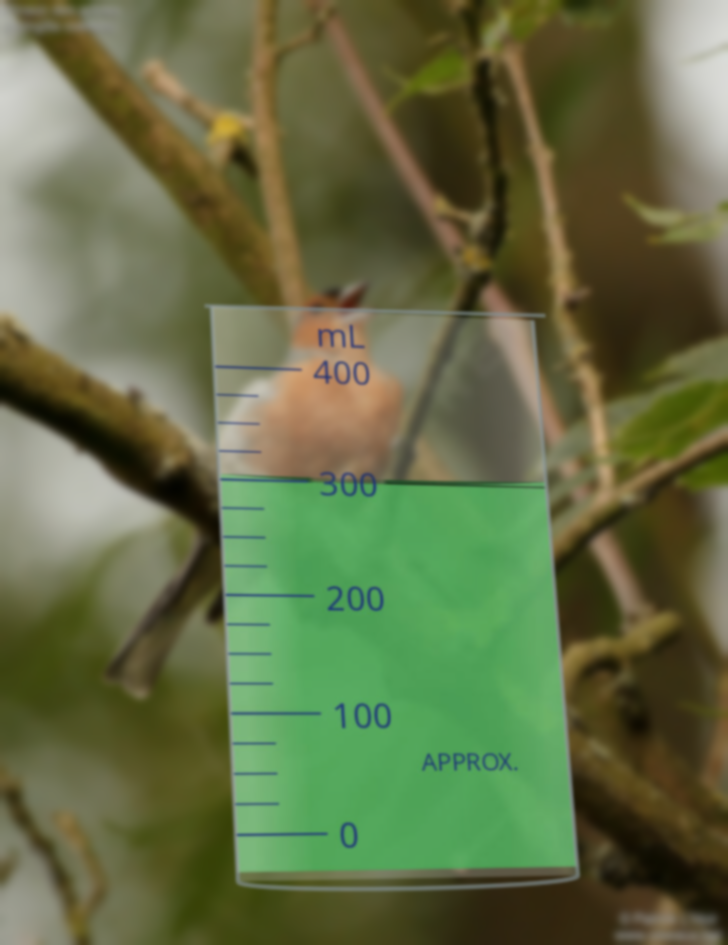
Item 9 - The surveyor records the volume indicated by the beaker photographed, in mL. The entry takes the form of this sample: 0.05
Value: 300
